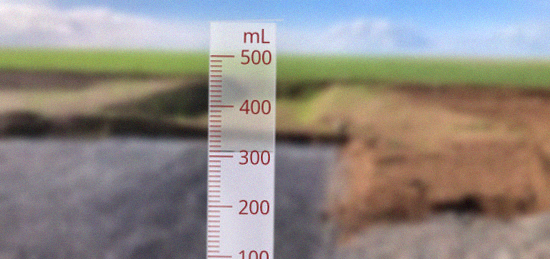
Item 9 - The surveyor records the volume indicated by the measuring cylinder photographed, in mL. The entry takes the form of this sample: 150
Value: 310
